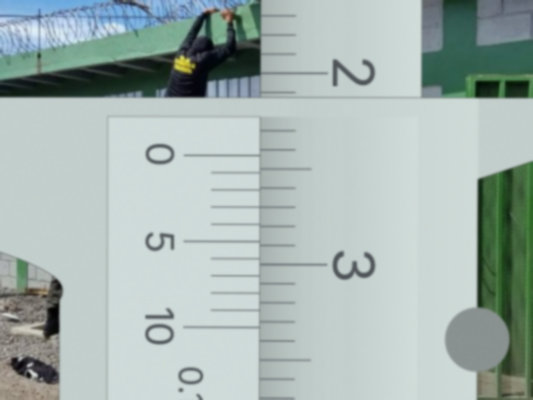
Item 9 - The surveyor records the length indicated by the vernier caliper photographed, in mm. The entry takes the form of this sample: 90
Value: 24.3
